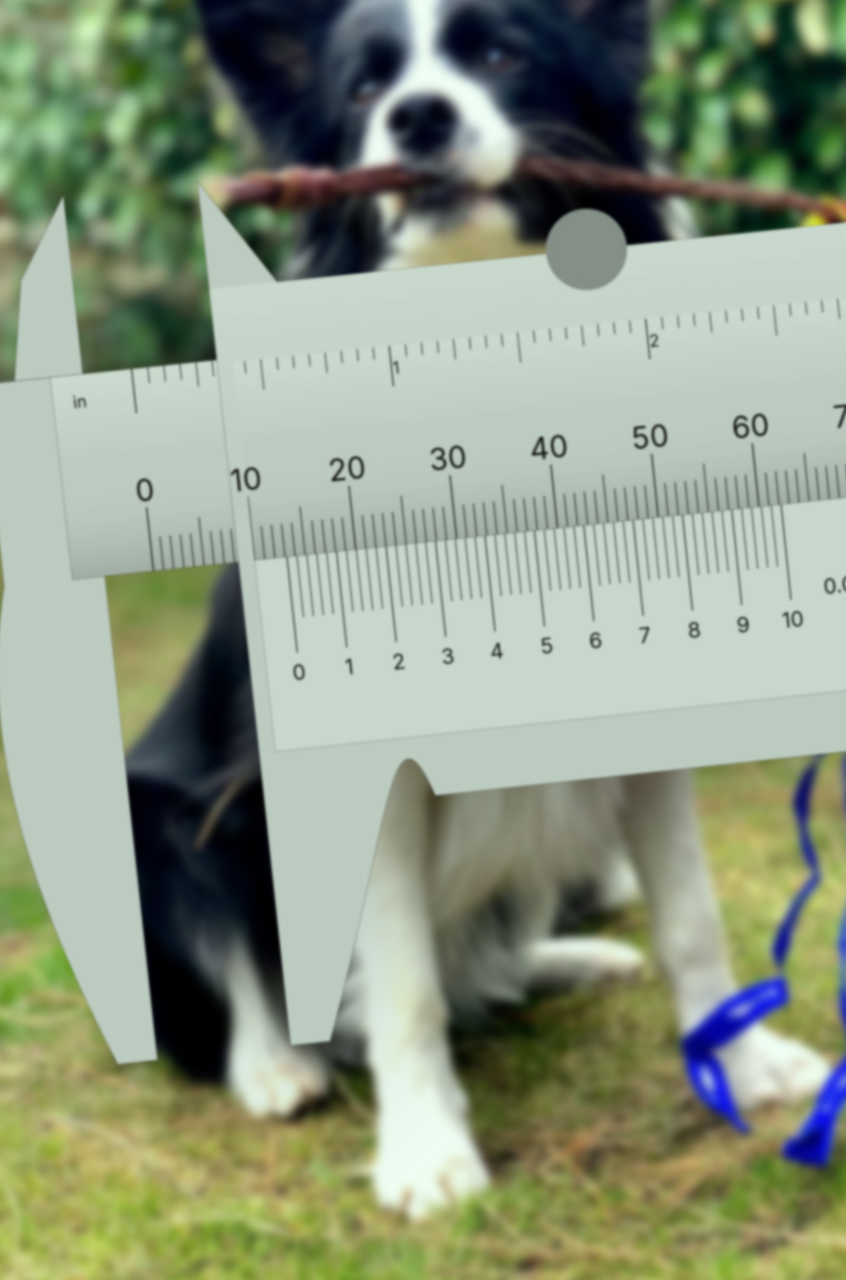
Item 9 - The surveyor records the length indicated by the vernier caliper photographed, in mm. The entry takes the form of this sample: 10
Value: 13.2
